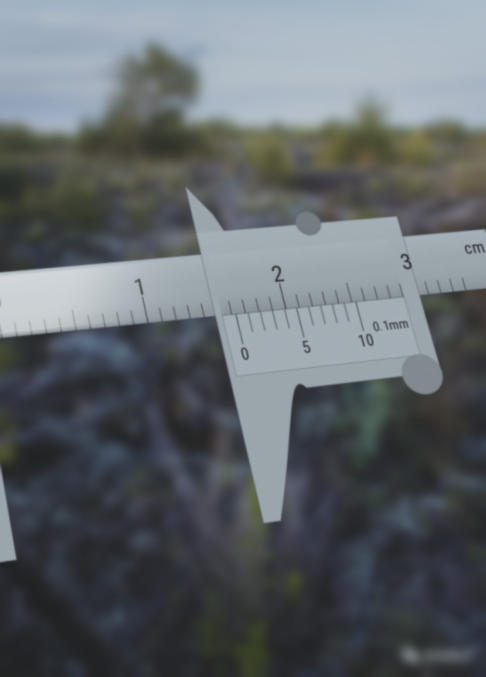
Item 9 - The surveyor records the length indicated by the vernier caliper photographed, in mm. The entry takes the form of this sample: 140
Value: 16.3
